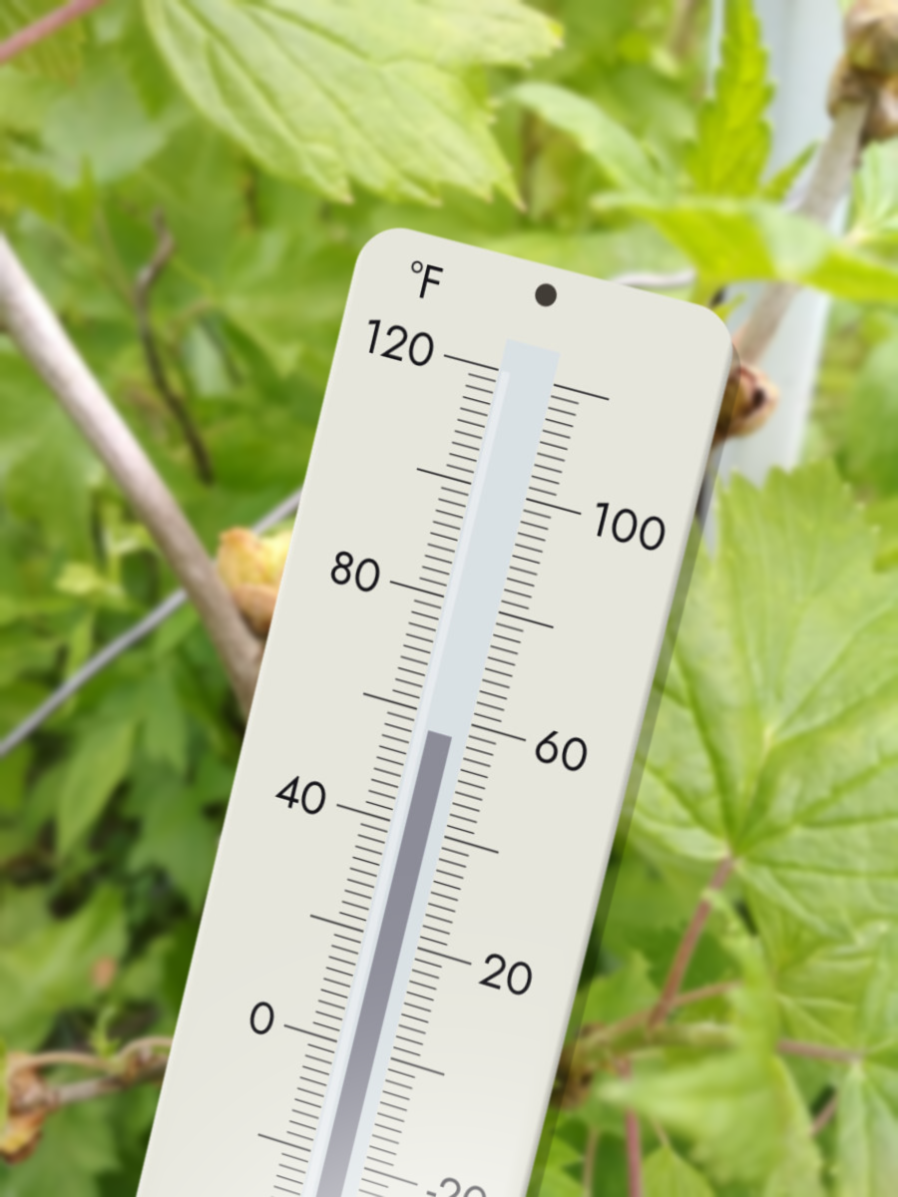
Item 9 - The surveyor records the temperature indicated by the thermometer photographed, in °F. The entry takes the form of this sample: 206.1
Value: 57
